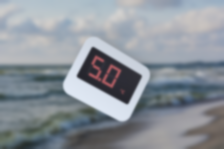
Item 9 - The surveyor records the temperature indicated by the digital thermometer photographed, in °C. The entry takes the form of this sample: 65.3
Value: 5.0
